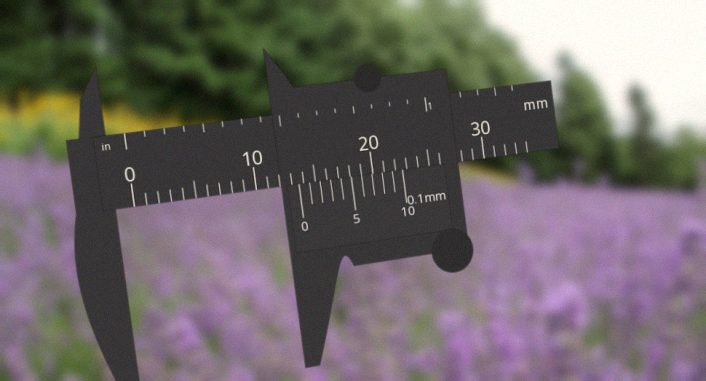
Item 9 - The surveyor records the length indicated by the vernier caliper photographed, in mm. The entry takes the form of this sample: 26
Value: 13.6
